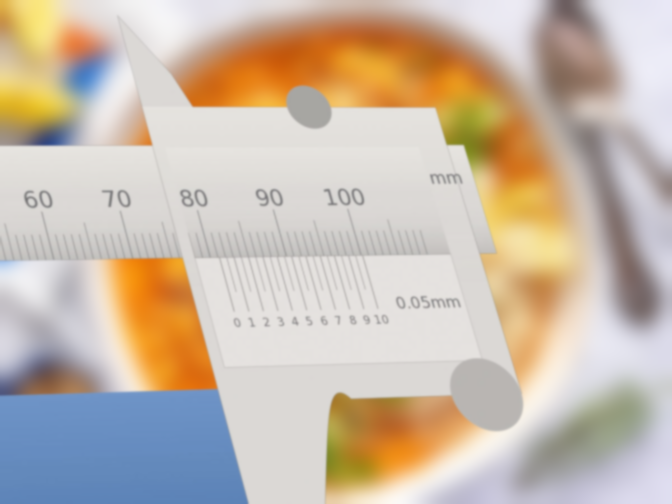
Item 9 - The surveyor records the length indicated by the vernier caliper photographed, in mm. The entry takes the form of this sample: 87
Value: 81.2
